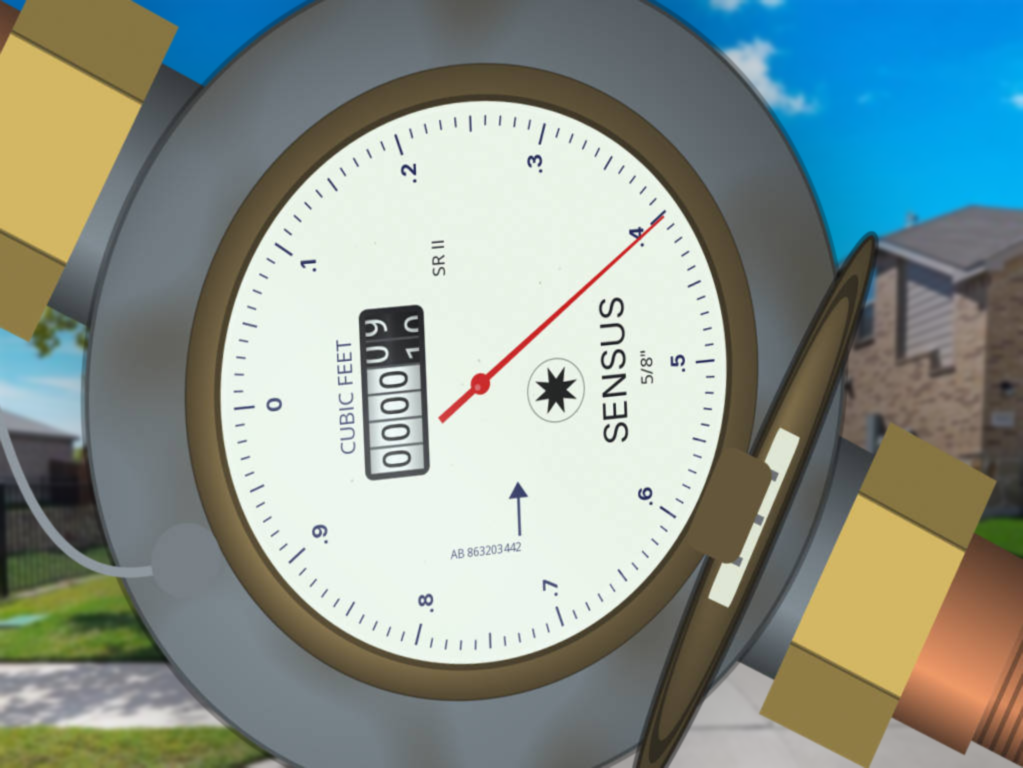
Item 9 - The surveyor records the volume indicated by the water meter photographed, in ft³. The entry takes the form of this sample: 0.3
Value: 9.40
